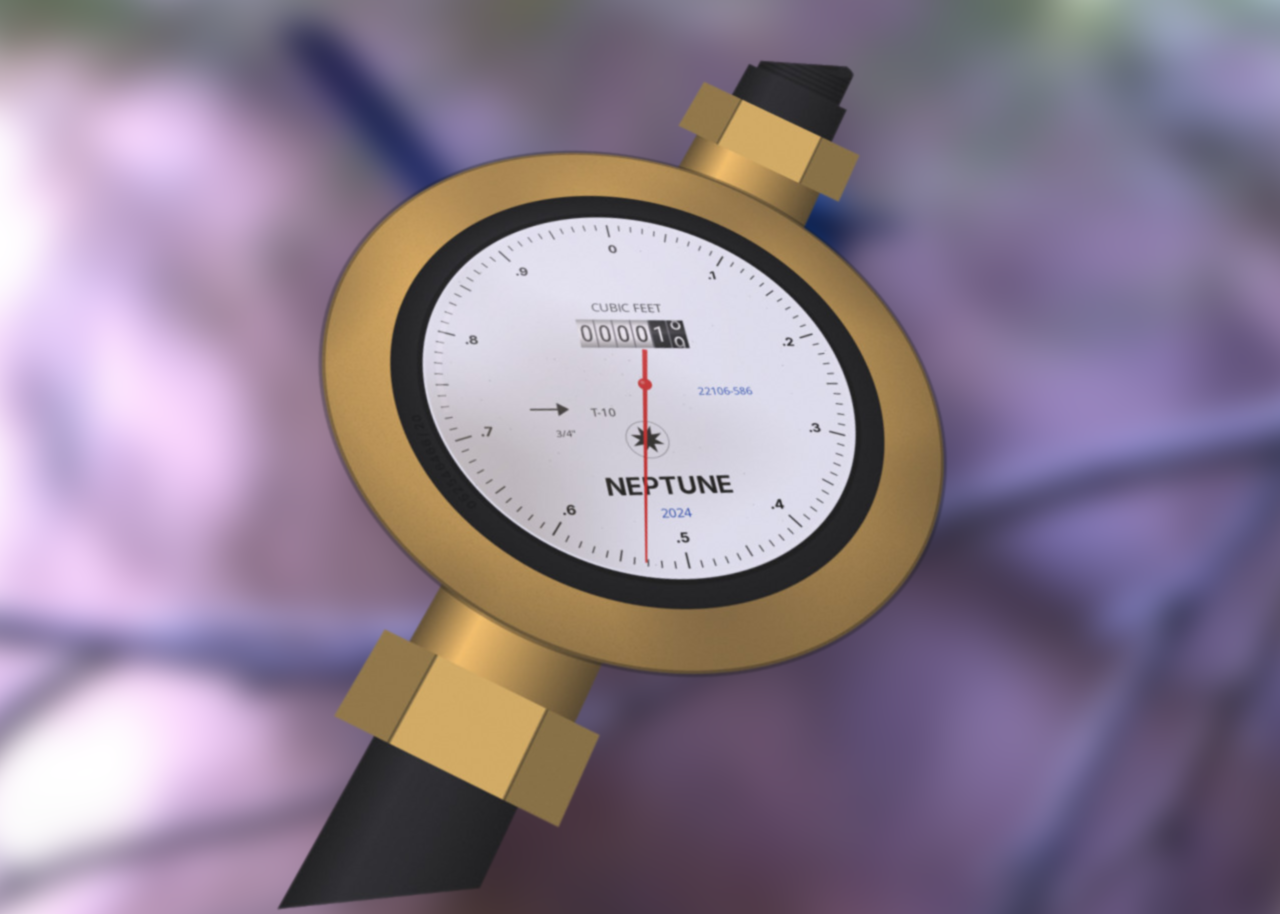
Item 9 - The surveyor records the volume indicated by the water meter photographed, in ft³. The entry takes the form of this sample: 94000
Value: 18.53
